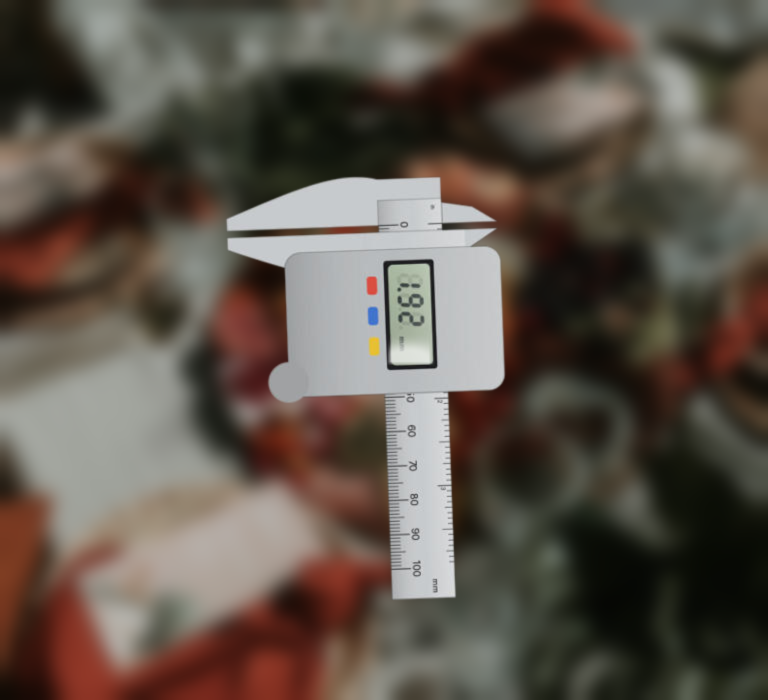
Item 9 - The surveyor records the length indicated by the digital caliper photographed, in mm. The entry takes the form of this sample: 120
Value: 1.92
